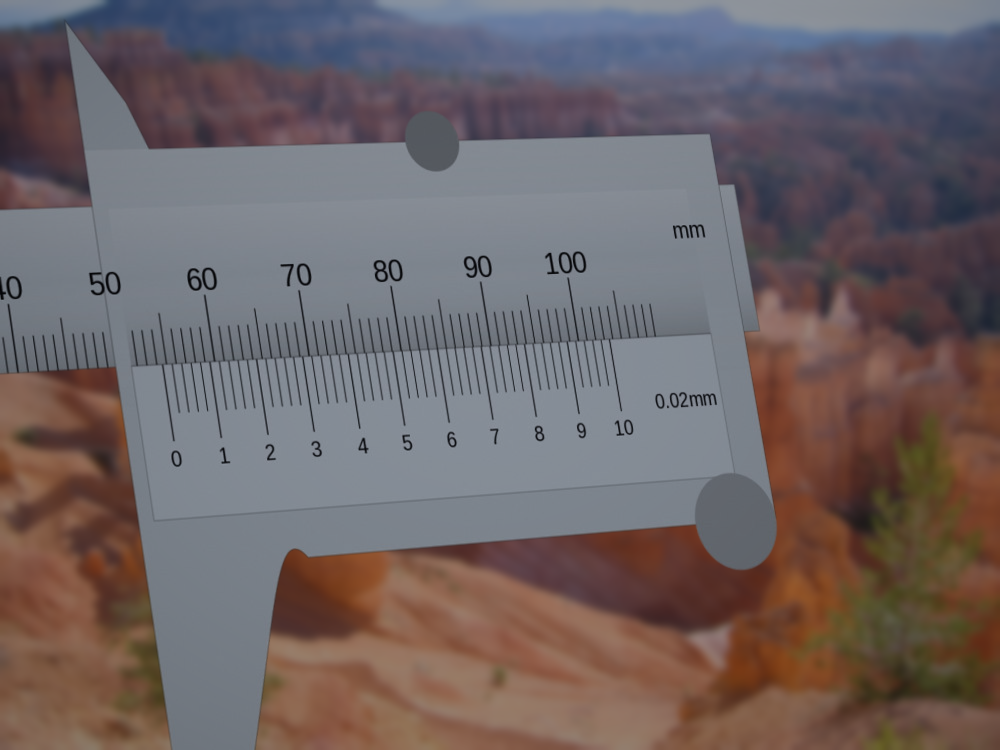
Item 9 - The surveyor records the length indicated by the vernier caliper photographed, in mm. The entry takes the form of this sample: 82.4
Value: 54.6
